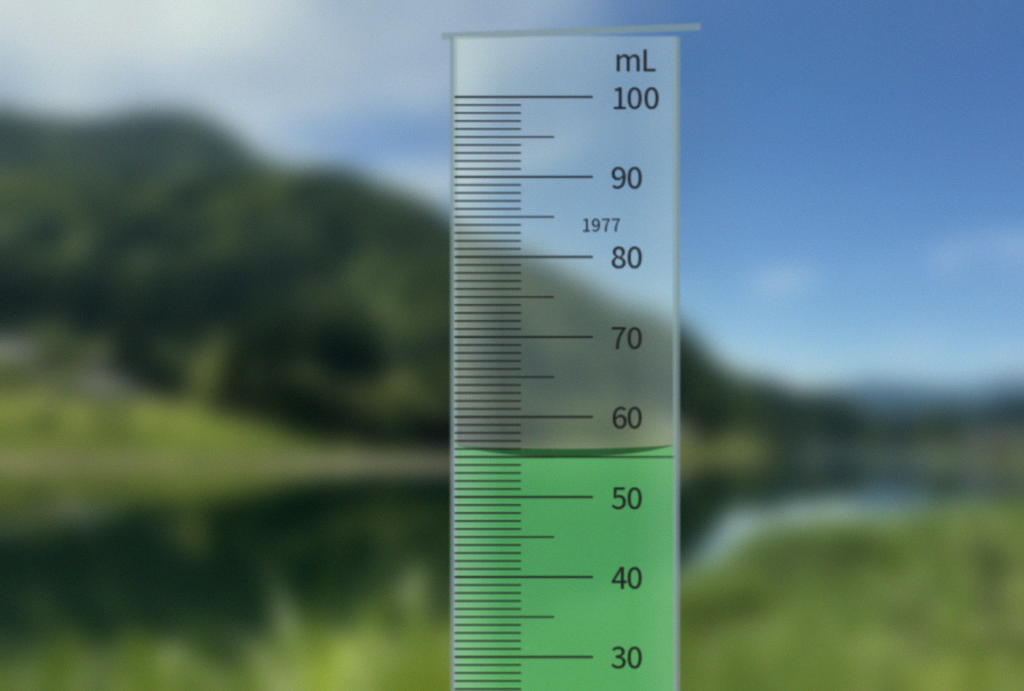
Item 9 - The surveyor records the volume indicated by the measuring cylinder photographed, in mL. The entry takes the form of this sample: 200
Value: 55
